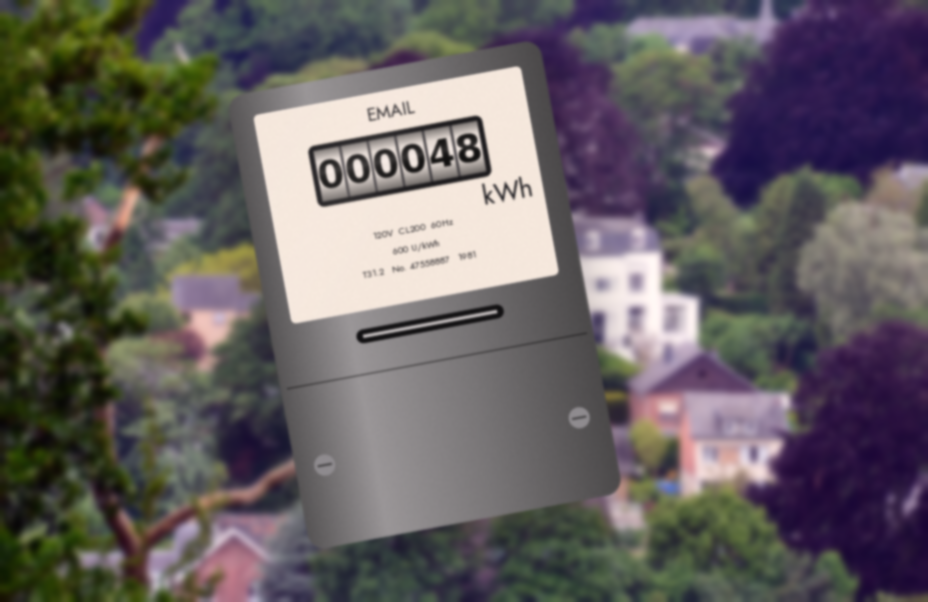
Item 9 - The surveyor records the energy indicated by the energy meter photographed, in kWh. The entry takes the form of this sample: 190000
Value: 48
